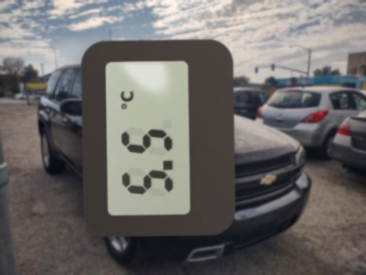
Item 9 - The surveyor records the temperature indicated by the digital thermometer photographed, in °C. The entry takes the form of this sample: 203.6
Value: 5.5
